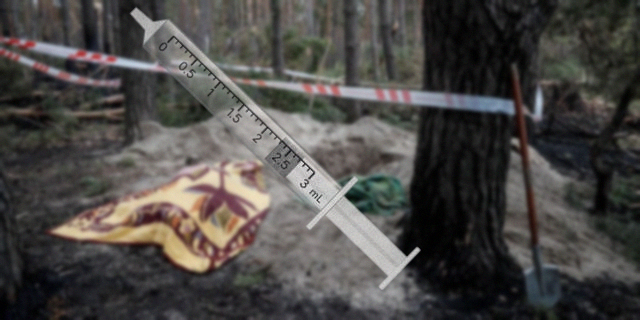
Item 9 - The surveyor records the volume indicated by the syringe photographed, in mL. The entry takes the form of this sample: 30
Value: 2.3
